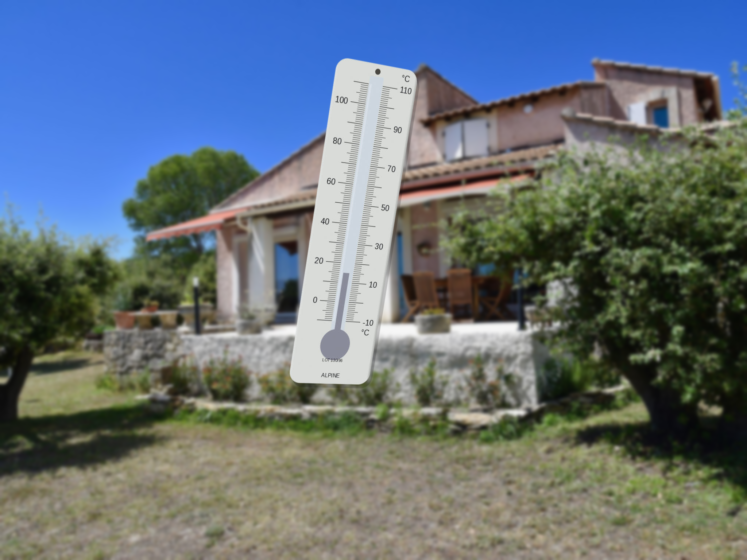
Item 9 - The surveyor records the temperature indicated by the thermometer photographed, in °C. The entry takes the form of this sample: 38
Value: 15
